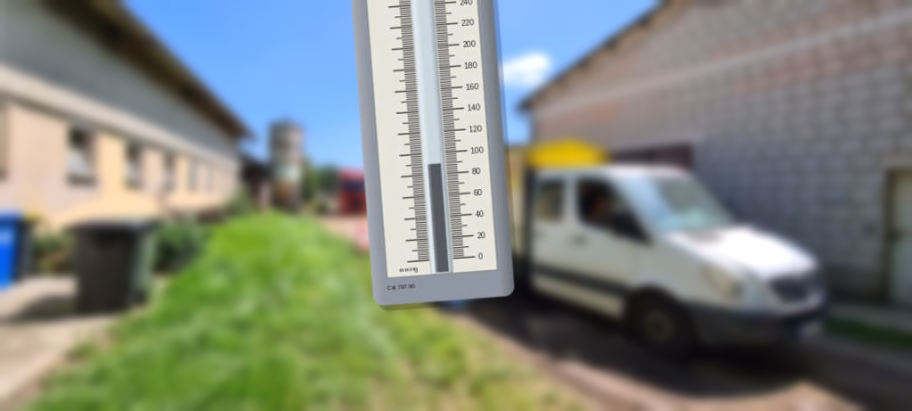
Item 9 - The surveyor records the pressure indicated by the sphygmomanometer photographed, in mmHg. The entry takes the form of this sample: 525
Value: 90
